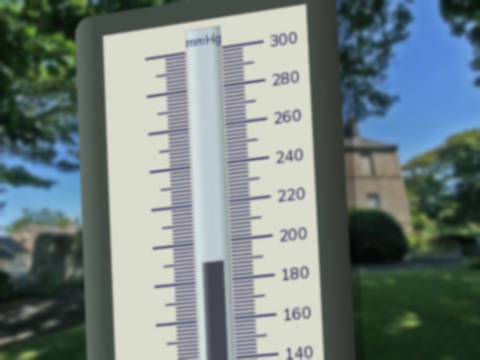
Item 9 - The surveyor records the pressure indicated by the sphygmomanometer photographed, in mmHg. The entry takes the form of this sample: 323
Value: 190
